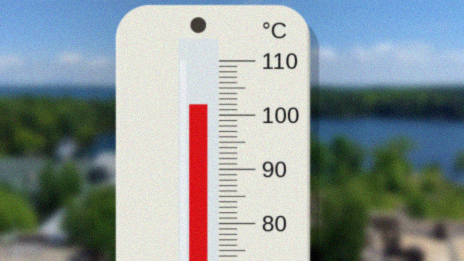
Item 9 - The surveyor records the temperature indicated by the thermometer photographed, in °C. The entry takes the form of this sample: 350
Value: 102
